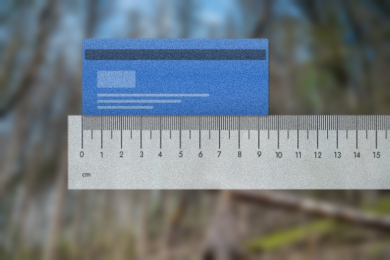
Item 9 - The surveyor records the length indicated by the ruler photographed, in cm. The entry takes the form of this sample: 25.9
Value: 9.5
